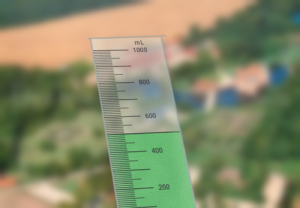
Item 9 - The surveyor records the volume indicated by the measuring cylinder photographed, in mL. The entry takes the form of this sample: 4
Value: 500
